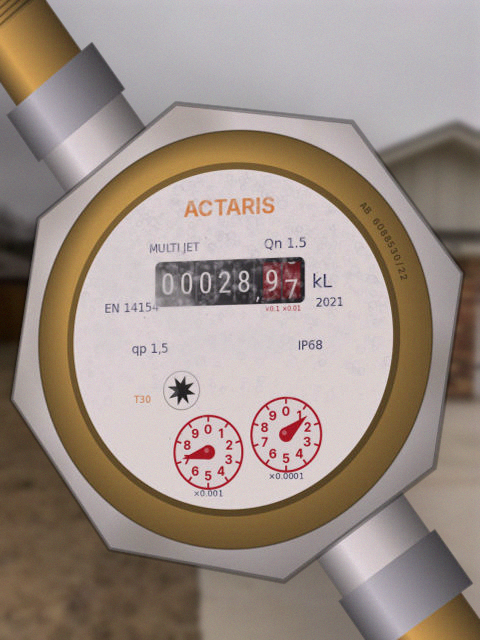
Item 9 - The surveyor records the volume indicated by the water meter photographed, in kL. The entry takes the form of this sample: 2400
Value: 28.9671
